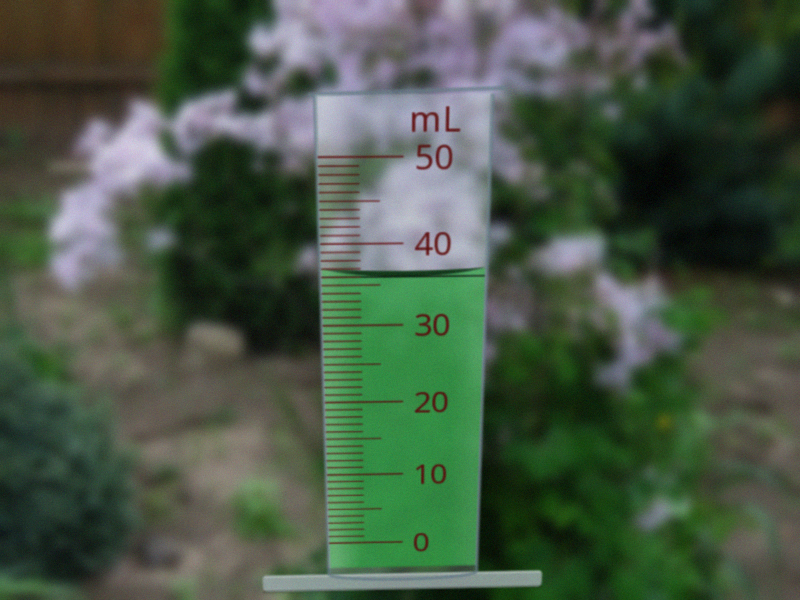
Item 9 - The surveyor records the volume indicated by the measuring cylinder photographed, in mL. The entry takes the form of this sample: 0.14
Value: 36
